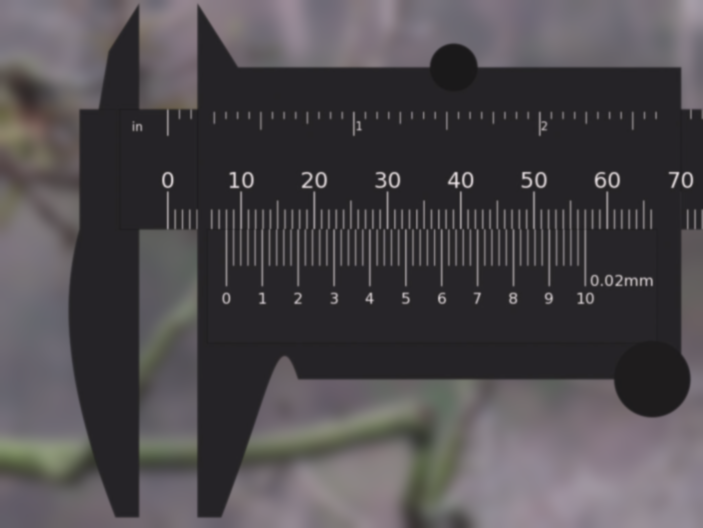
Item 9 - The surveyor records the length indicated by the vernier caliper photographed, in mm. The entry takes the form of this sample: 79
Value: 8.0
